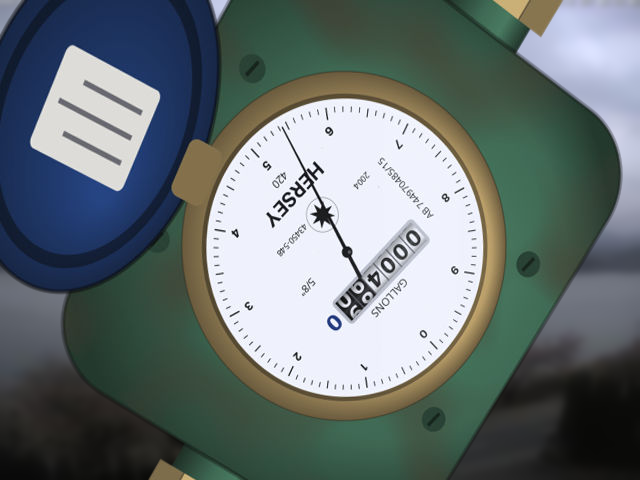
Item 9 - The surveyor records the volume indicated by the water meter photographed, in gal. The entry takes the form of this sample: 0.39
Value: 4895.4
